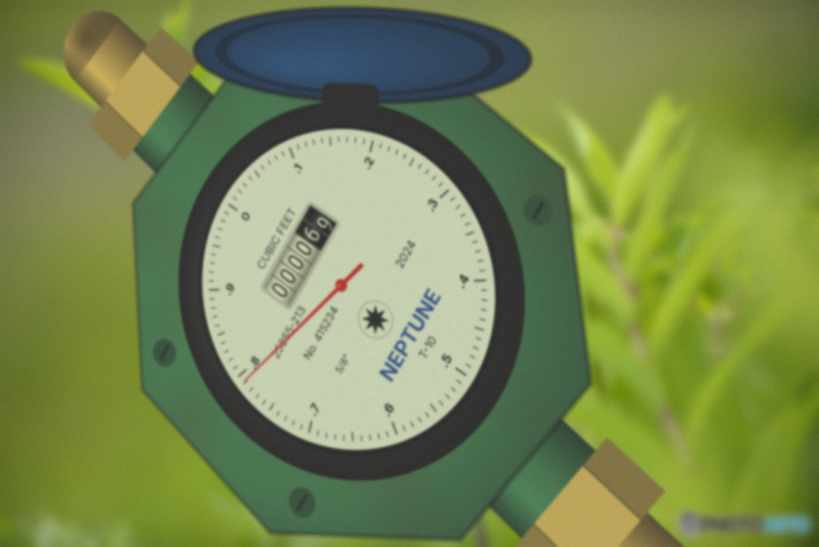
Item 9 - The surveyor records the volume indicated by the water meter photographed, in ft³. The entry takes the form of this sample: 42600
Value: 68.79
